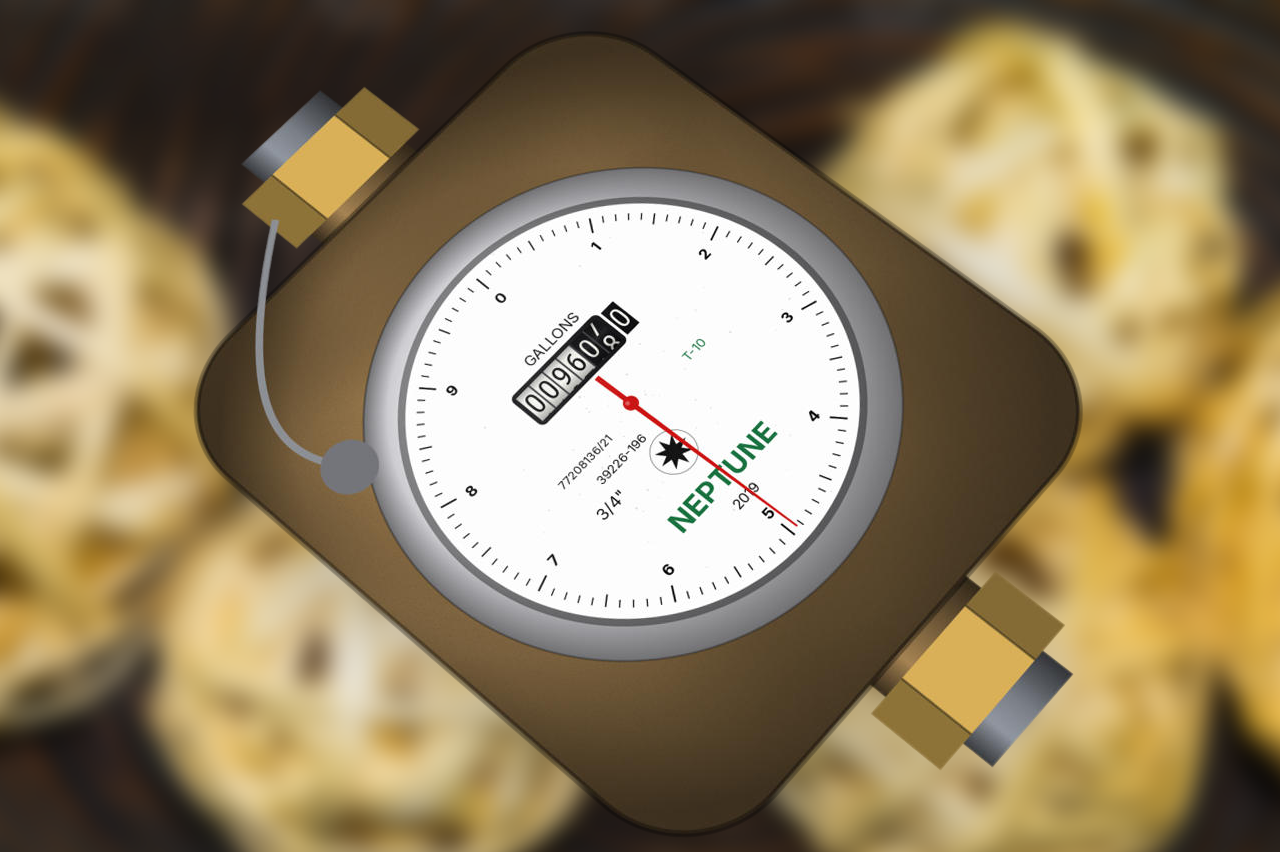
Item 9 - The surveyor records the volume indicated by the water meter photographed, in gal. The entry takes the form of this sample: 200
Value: 96074.9
